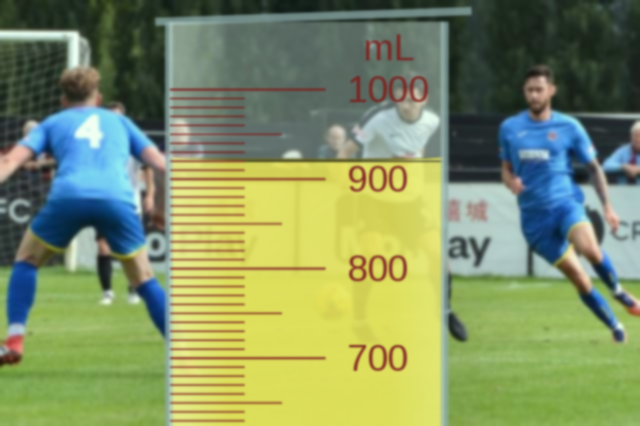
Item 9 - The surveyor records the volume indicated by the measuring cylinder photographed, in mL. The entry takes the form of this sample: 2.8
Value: 920
